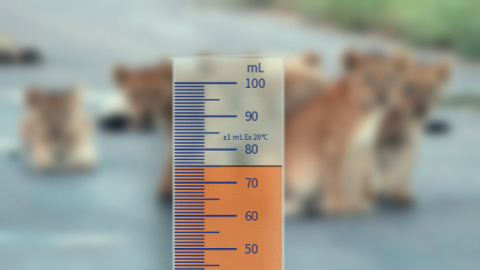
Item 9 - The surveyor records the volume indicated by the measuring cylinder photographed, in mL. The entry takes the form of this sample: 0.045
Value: 75
